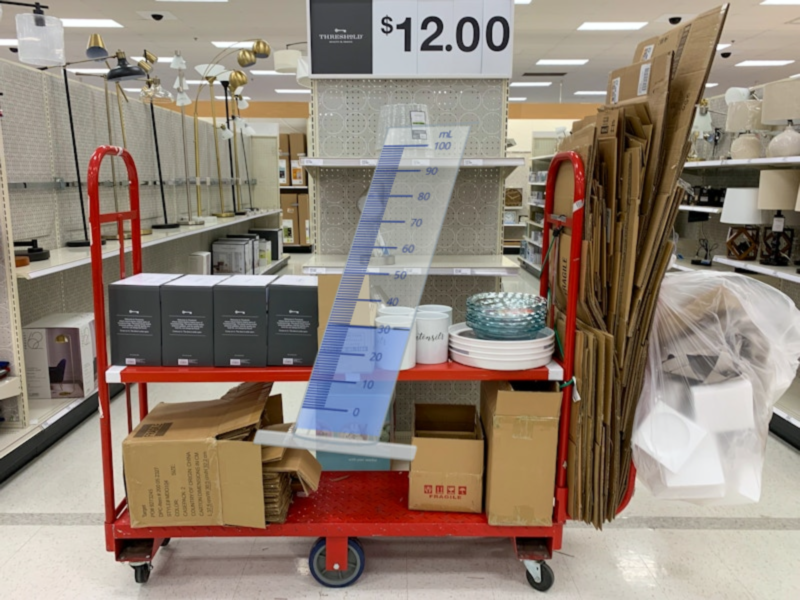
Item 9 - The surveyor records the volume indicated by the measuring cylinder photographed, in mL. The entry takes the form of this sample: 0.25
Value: 30
